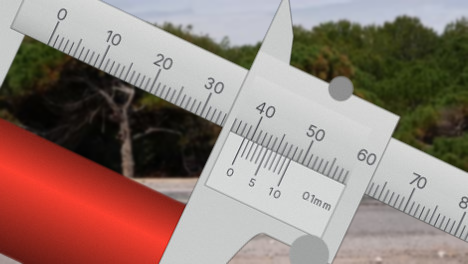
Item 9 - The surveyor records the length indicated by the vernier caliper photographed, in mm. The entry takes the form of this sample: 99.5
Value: 38.8
